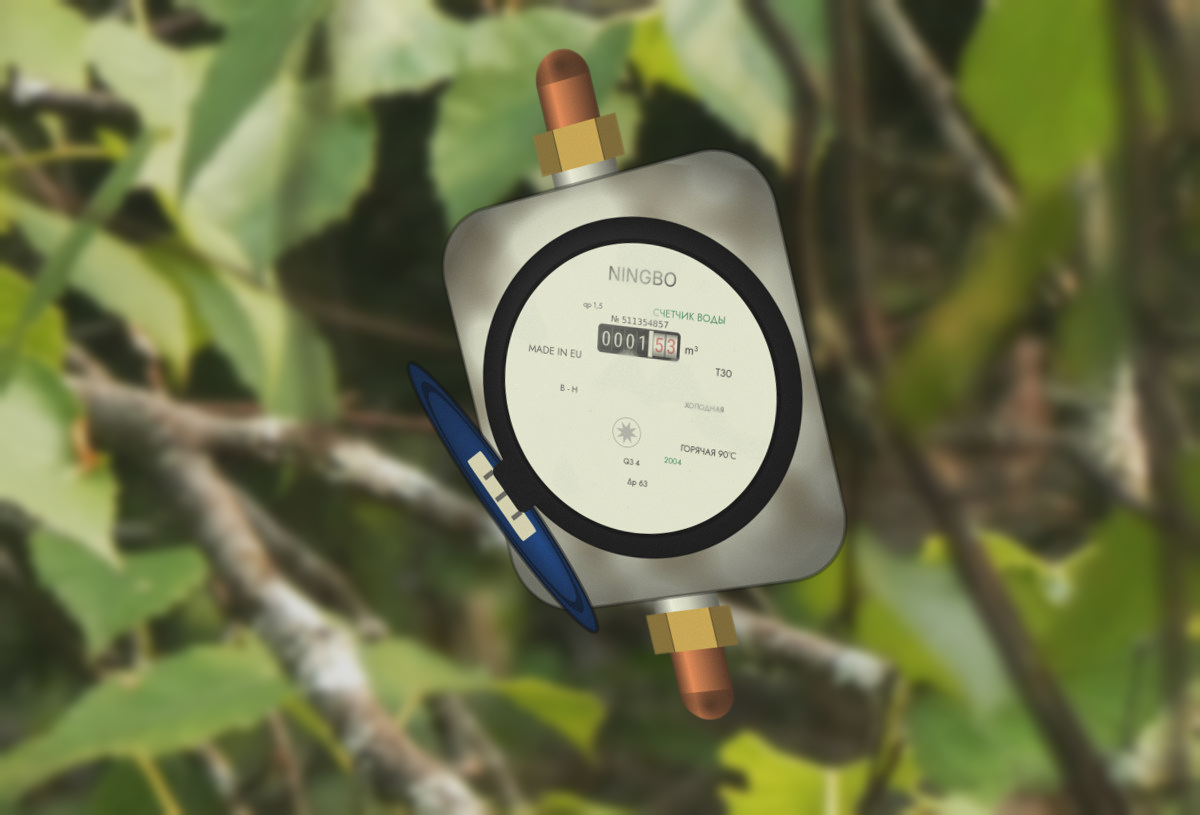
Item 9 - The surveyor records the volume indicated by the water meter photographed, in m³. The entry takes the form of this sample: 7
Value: 1.53
